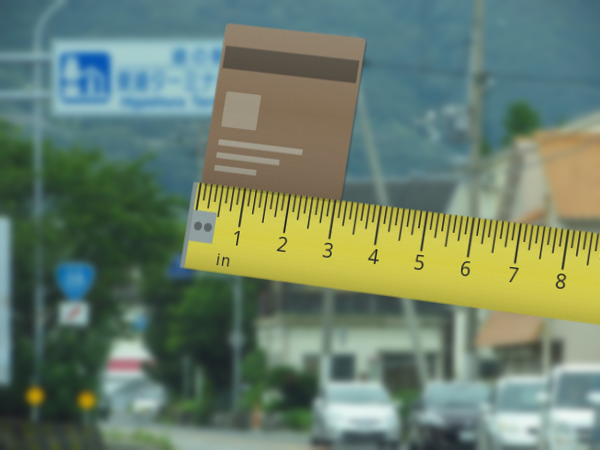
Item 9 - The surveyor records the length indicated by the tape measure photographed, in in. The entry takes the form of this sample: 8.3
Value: 3.125
